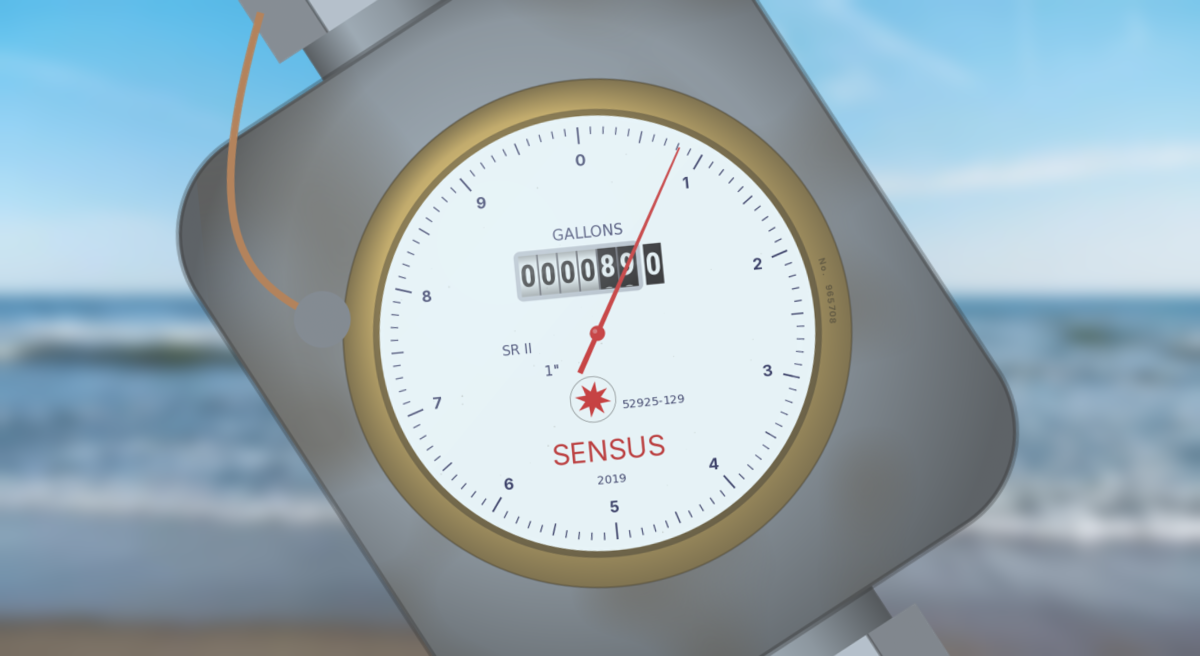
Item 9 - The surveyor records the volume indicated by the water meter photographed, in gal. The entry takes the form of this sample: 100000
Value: 890.8
